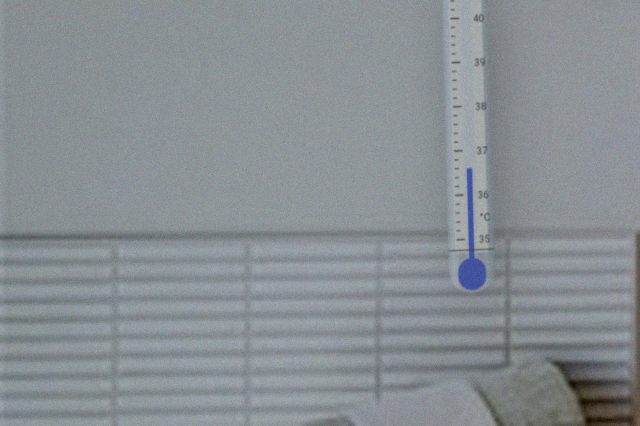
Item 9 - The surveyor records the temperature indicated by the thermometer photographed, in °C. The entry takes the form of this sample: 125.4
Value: 36.6
